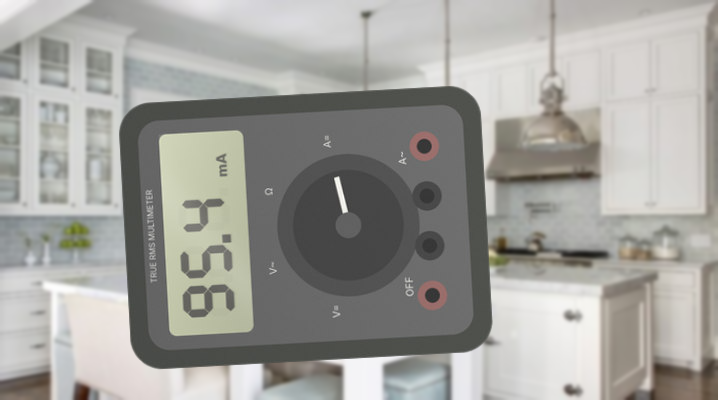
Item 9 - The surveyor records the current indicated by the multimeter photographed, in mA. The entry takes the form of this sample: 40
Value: 95.4
